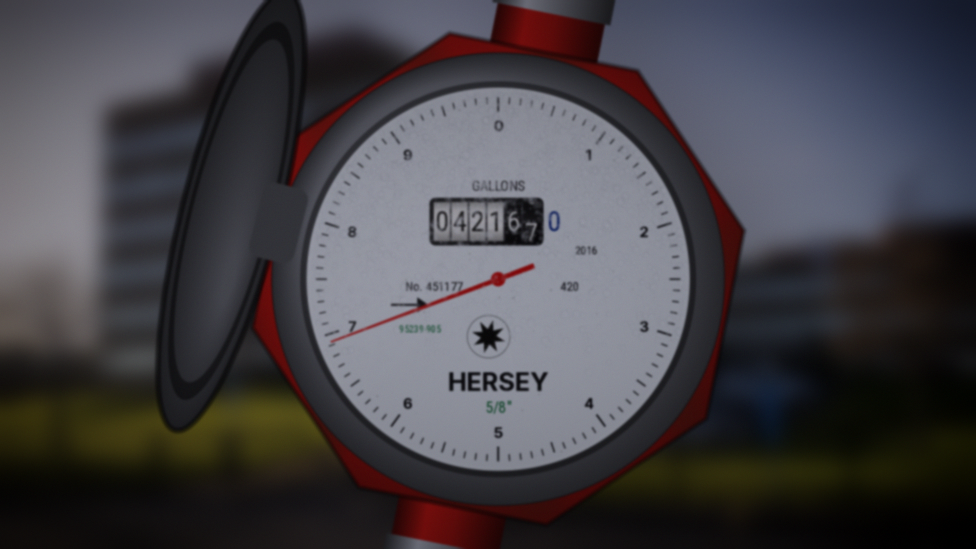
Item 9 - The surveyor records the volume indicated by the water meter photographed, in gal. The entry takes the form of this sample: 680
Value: 421666.9
